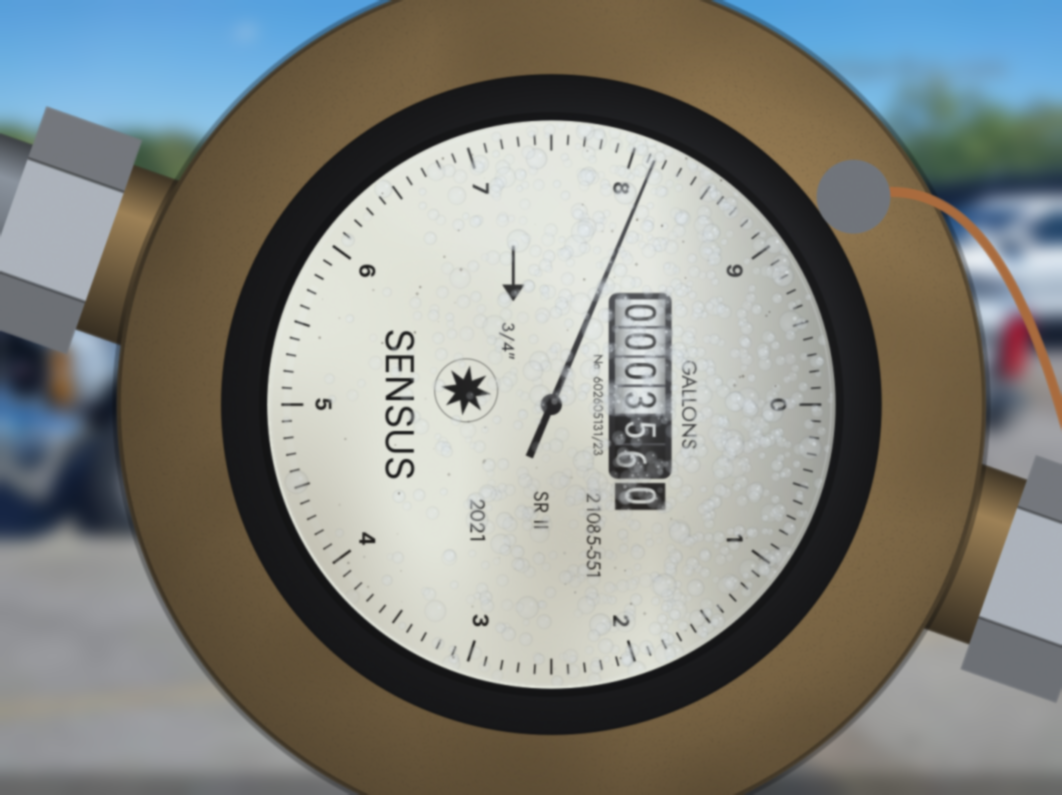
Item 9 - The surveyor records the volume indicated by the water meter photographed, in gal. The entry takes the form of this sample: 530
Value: 3558.1
